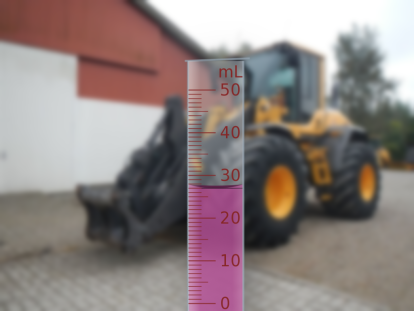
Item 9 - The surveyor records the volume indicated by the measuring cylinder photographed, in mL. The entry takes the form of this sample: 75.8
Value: 27
